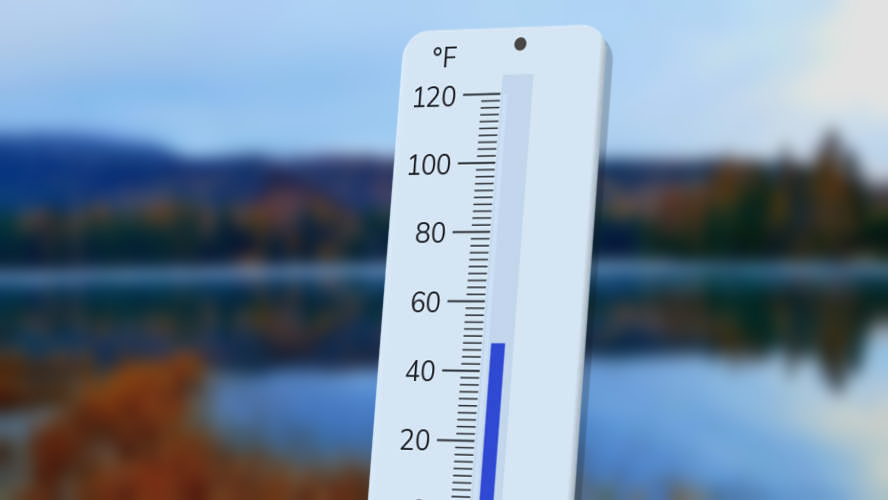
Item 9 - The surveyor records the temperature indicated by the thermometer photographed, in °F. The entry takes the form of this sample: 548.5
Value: 48
